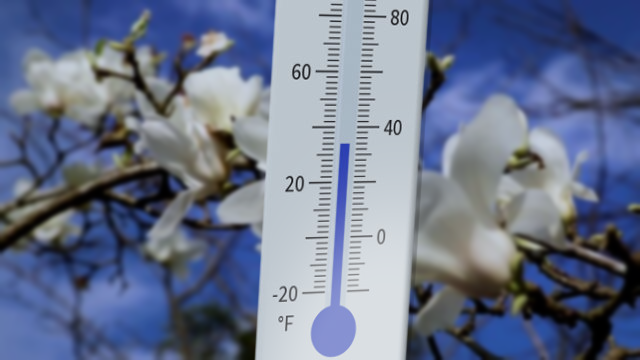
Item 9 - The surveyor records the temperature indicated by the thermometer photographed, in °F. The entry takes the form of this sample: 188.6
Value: 34
